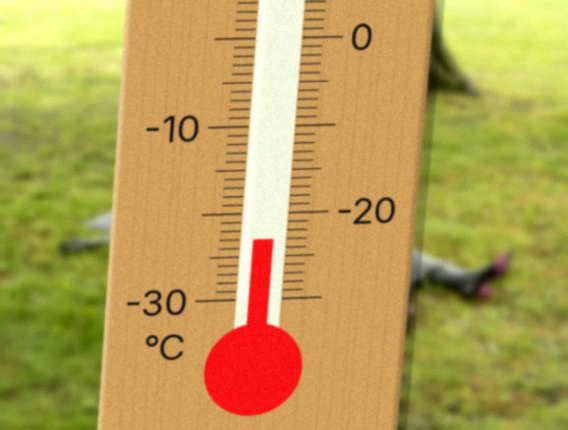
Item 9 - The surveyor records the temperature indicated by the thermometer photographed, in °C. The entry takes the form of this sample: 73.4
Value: -23
